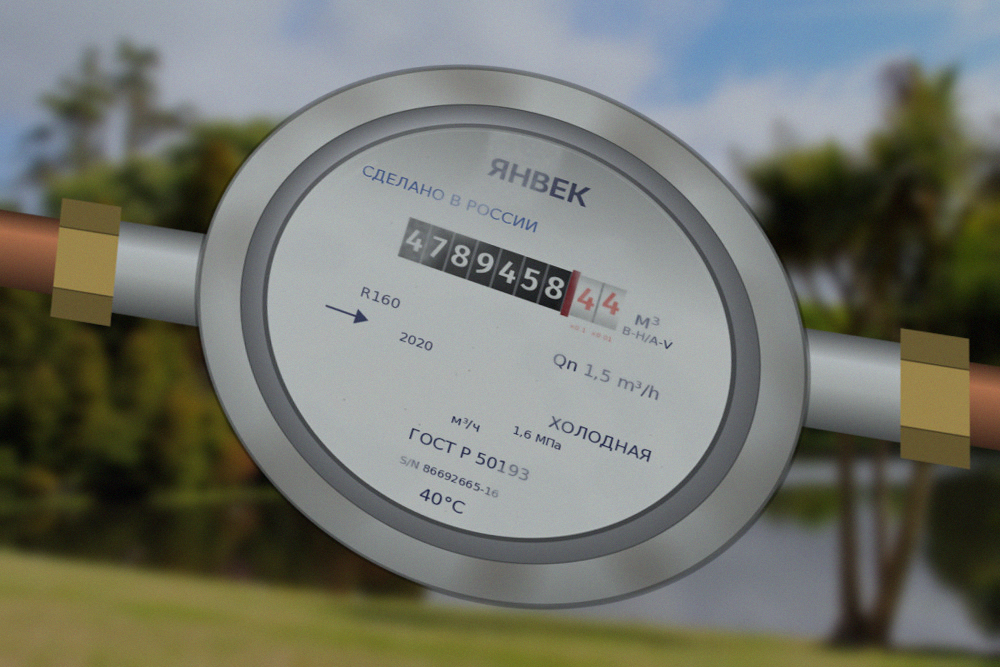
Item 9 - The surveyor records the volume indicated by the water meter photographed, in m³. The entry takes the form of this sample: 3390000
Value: 4789458.44
